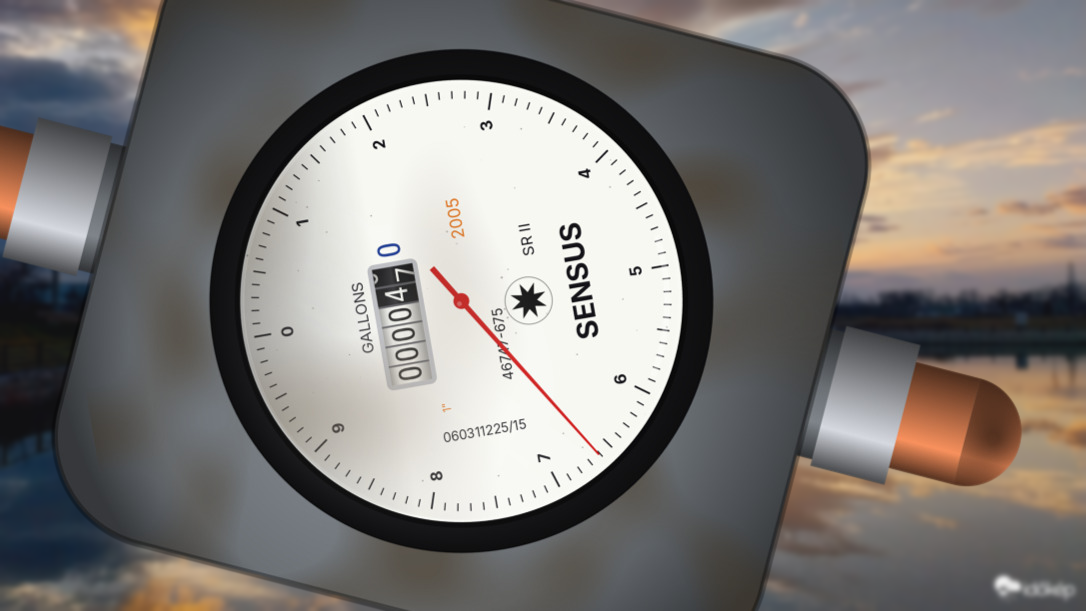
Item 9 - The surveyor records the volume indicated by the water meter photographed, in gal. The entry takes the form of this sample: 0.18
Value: 466.6
